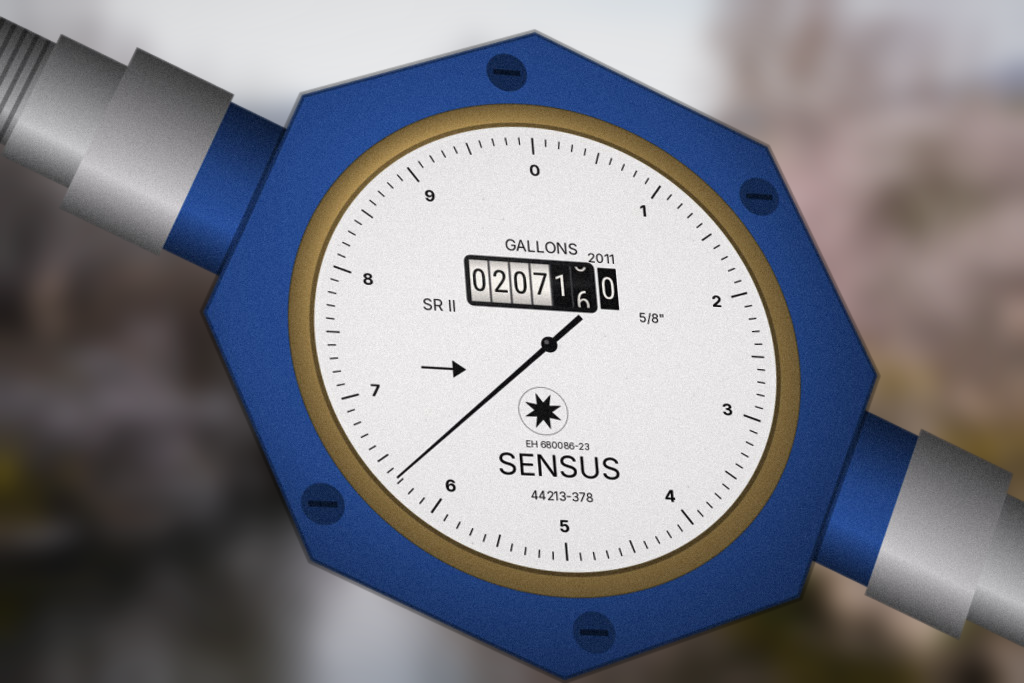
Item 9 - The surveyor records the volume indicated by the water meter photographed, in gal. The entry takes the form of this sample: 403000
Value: 207156.3
